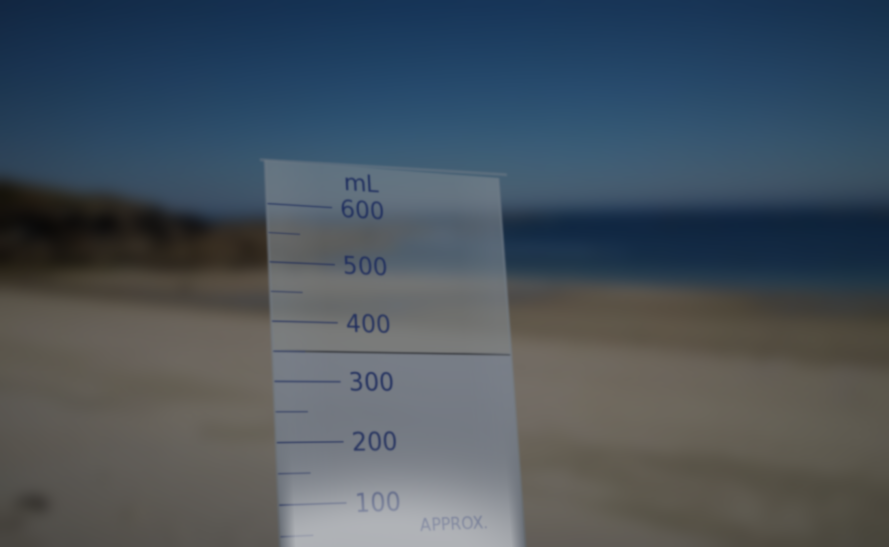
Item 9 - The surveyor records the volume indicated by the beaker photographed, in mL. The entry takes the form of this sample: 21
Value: 350
